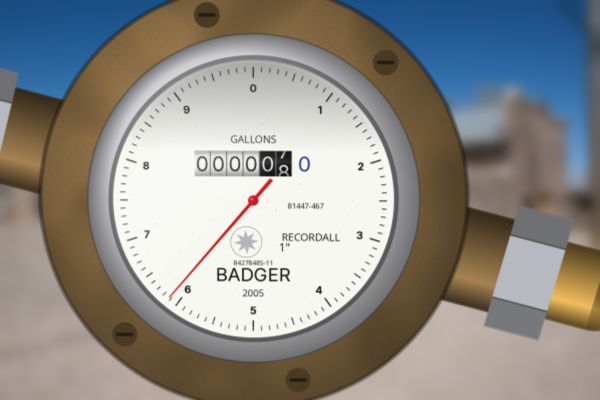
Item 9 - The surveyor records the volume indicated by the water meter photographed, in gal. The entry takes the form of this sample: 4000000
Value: 76.1
